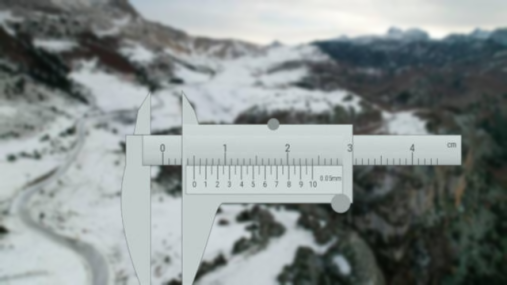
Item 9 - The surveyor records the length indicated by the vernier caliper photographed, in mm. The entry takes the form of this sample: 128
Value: 5.0
